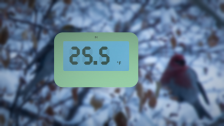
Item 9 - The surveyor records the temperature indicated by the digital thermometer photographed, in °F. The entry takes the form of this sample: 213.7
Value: 25.5
